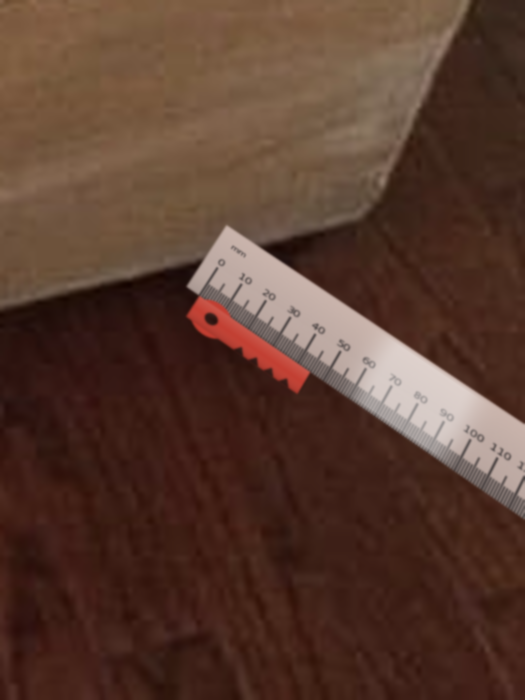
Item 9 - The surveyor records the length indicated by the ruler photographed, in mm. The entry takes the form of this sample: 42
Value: 45
